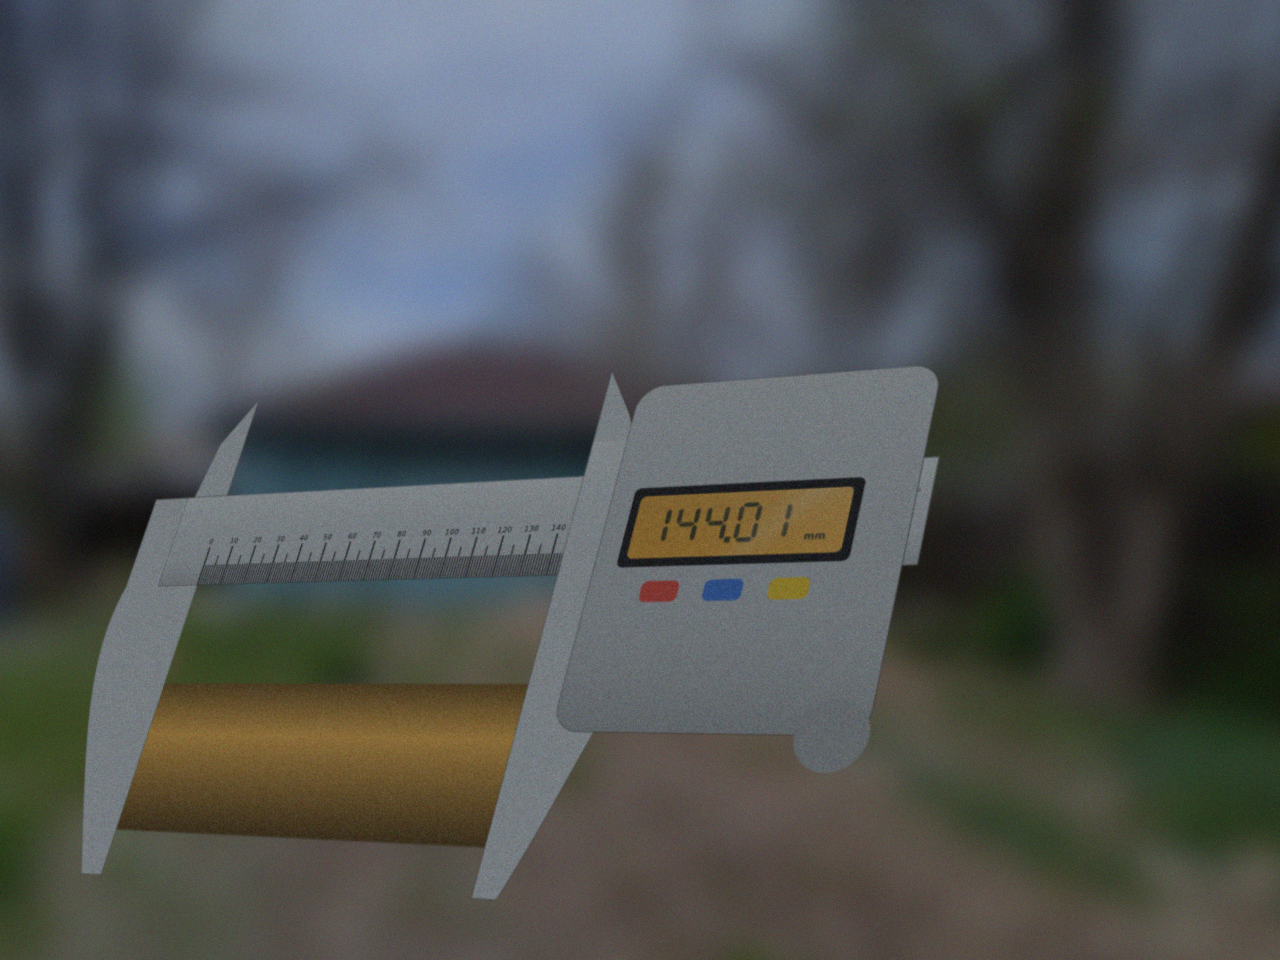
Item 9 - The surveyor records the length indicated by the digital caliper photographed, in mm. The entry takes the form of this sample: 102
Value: 144.01
